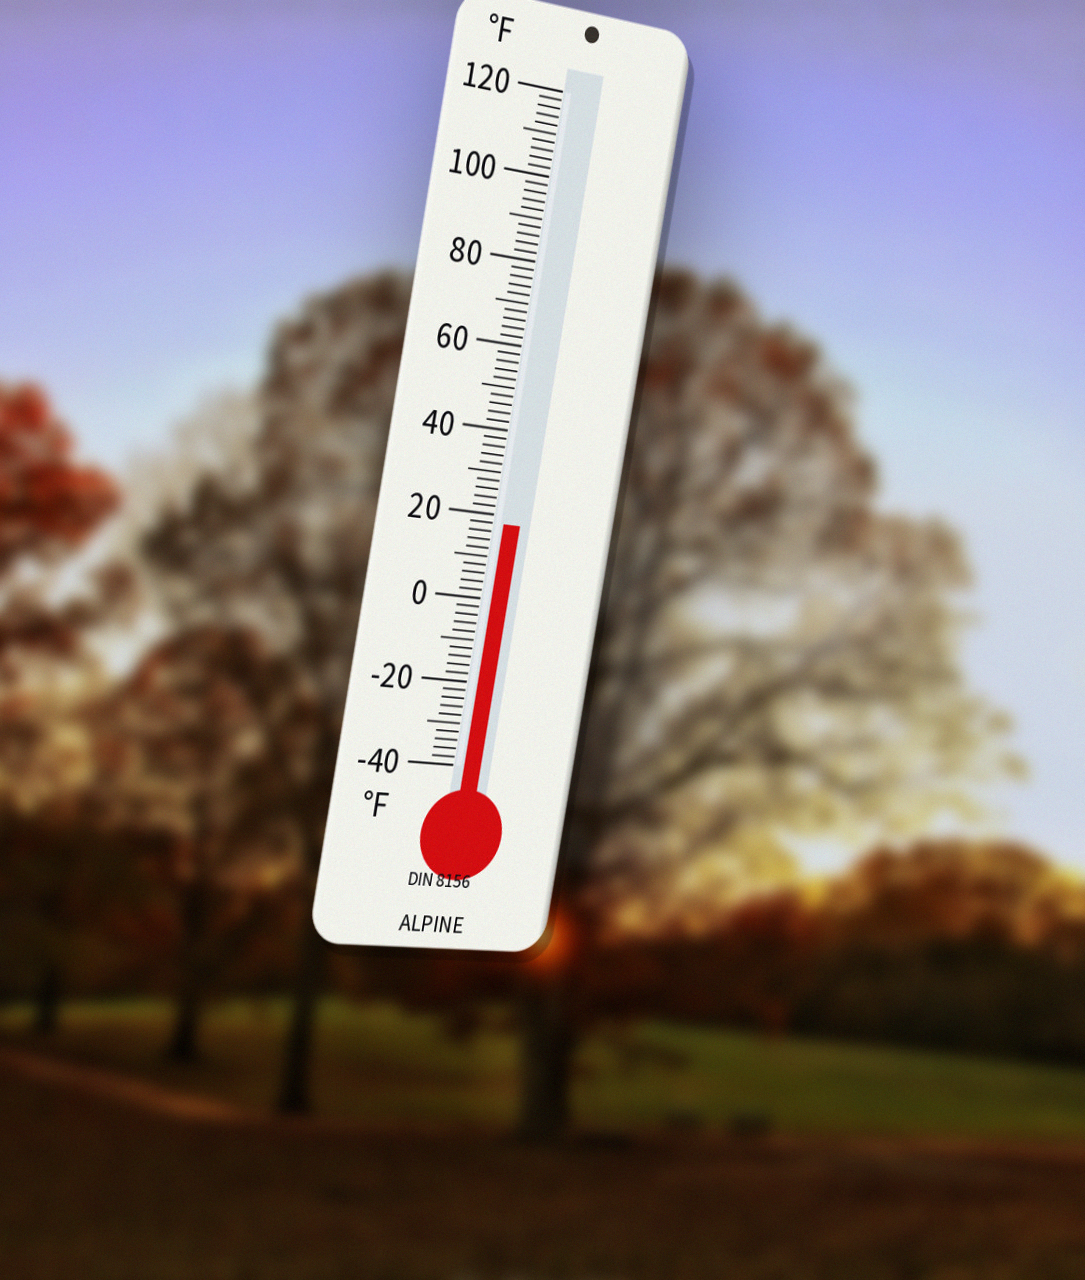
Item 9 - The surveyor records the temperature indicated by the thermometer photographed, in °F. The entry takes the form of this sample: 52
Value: 18
